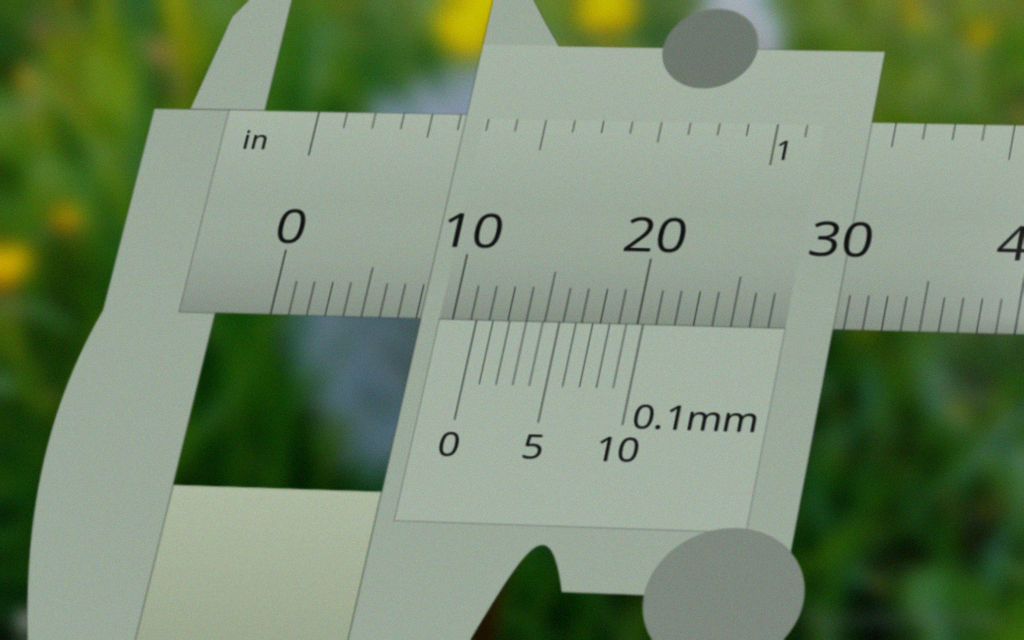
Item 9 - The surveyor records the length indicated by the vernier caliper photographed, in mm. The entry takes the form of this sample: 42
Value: 11.3
